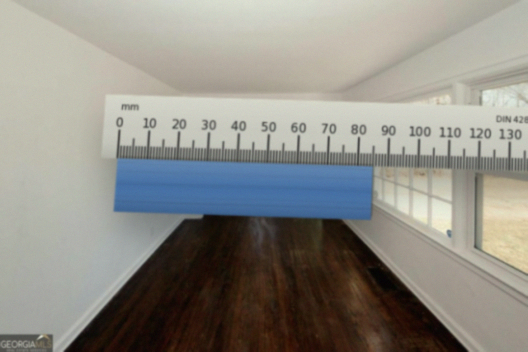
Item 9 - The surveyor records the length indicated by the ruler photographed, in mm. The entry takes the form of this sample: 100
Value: 85
